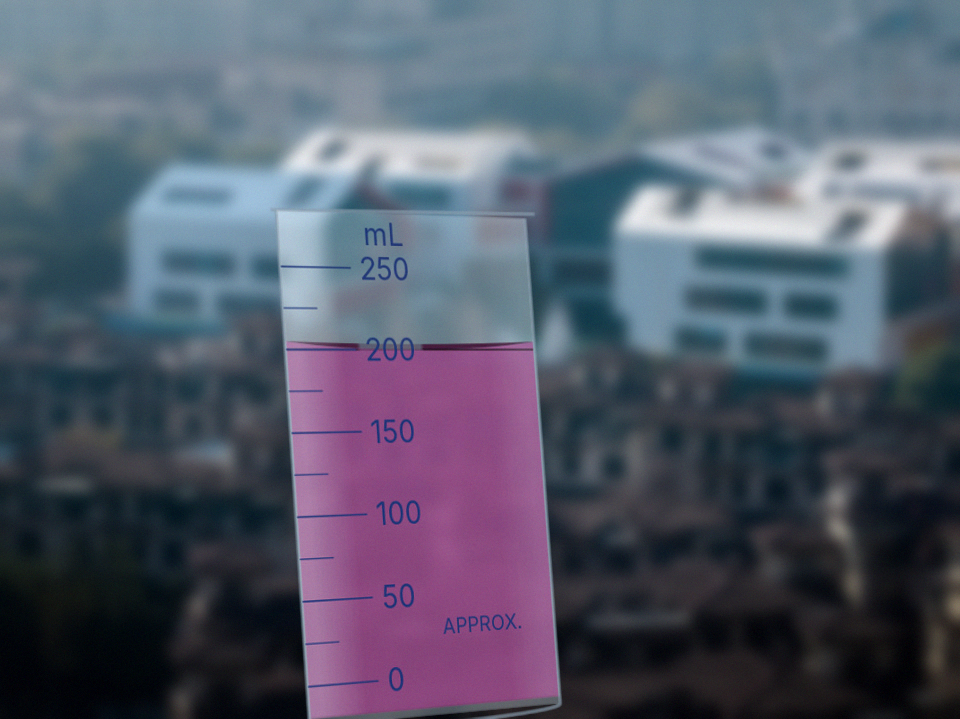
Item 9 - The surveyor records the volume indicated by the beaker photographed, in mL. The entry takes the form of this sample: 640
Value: 200
